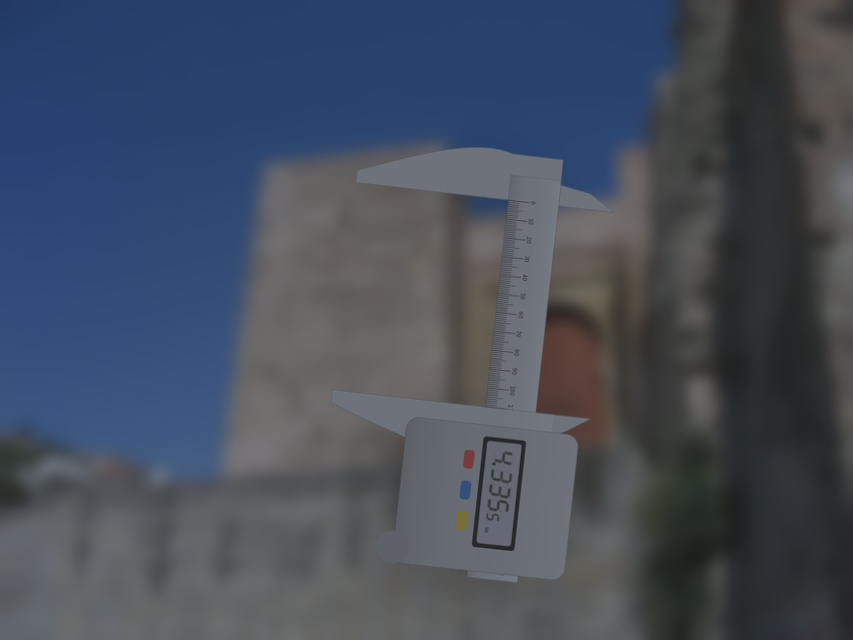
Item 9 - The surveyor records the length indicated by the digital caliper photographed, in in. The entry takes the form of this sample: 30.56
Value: 4.3355
